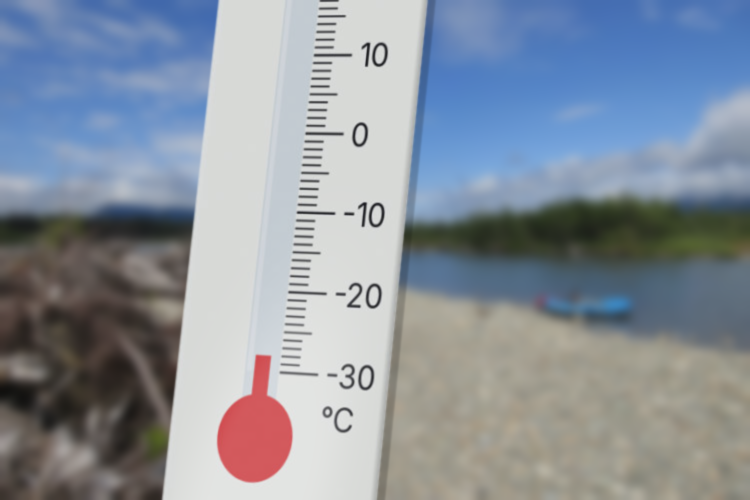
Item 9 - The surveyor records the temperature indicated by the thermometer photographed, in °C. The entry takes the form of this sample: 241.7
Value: -28
